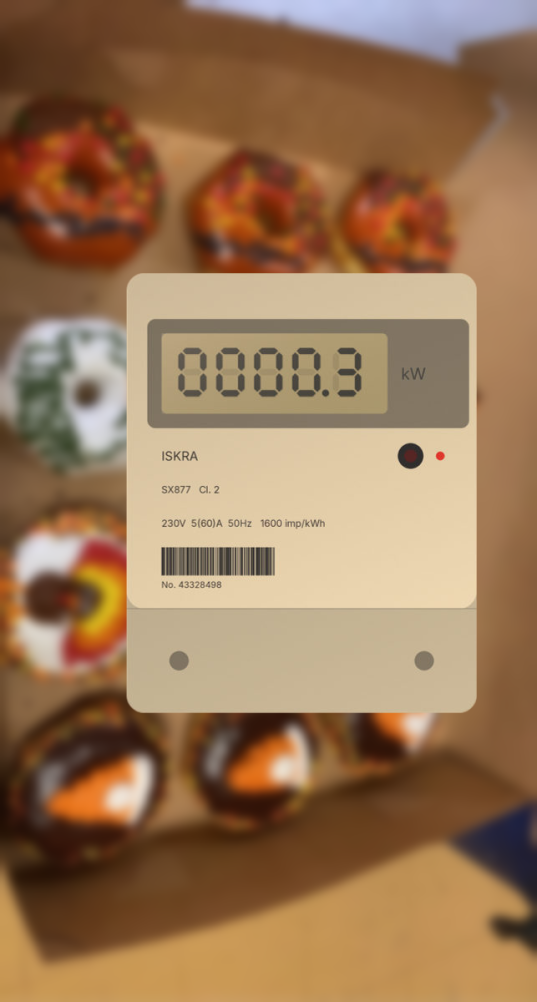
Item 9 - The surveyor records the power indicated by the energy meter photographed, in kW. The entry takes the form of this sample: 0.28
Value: 0.3
